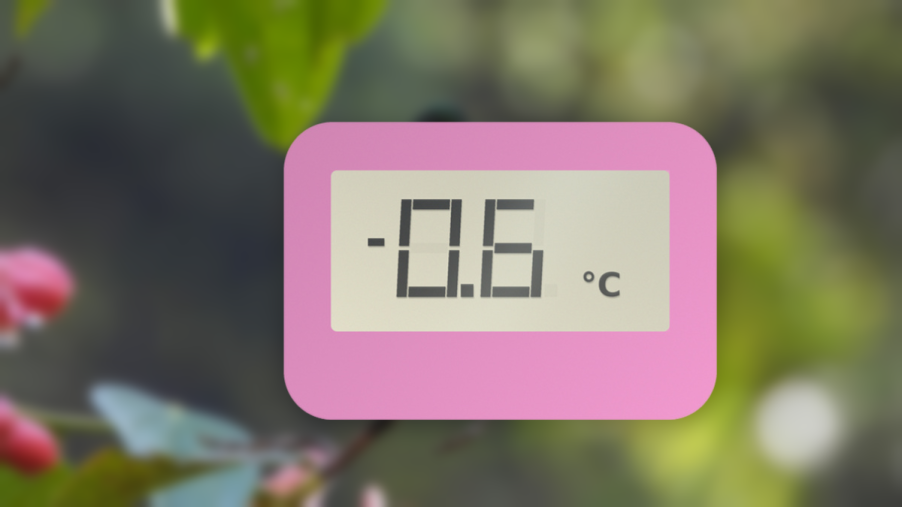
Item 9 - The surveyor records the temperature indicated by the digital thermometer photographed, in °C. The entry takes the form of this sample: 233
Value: -0.6
